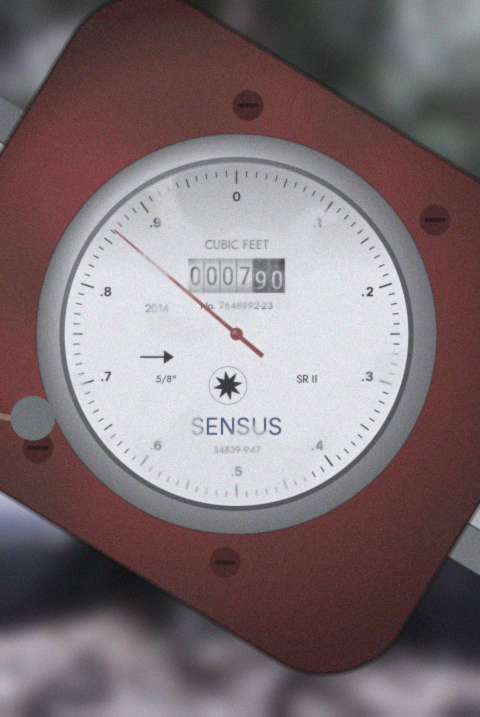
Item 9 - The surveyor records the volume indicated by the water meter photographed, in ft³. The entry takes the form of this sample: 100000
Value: 789.86
